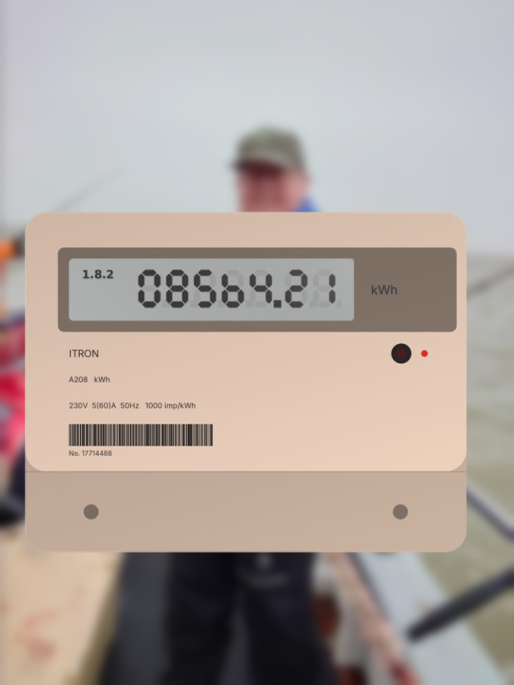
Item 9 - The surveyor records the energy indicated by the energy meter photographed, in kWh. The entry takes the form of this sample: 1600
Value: 8564.21
